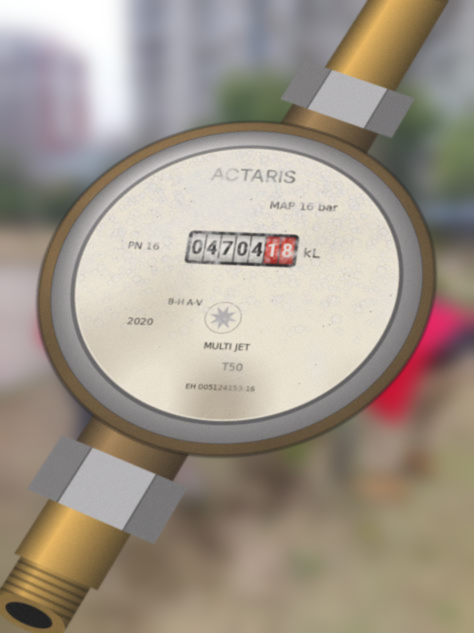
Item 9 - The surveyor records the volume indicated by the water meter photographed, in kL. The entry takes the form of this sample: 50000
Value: 4704.18
